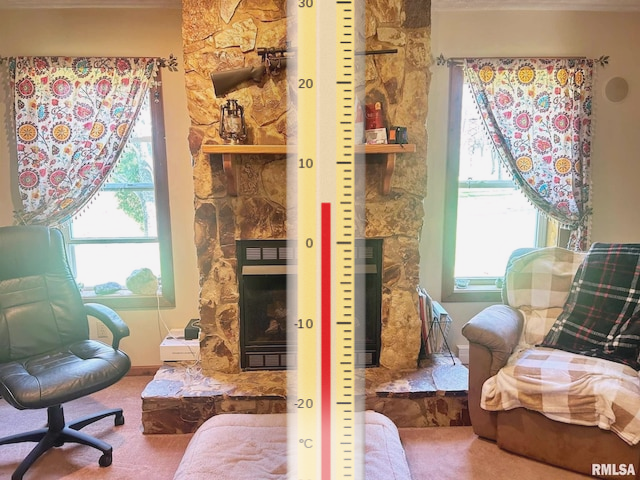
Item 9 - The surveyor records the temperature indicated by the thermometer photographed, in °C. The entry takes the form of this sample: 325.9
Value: 5
